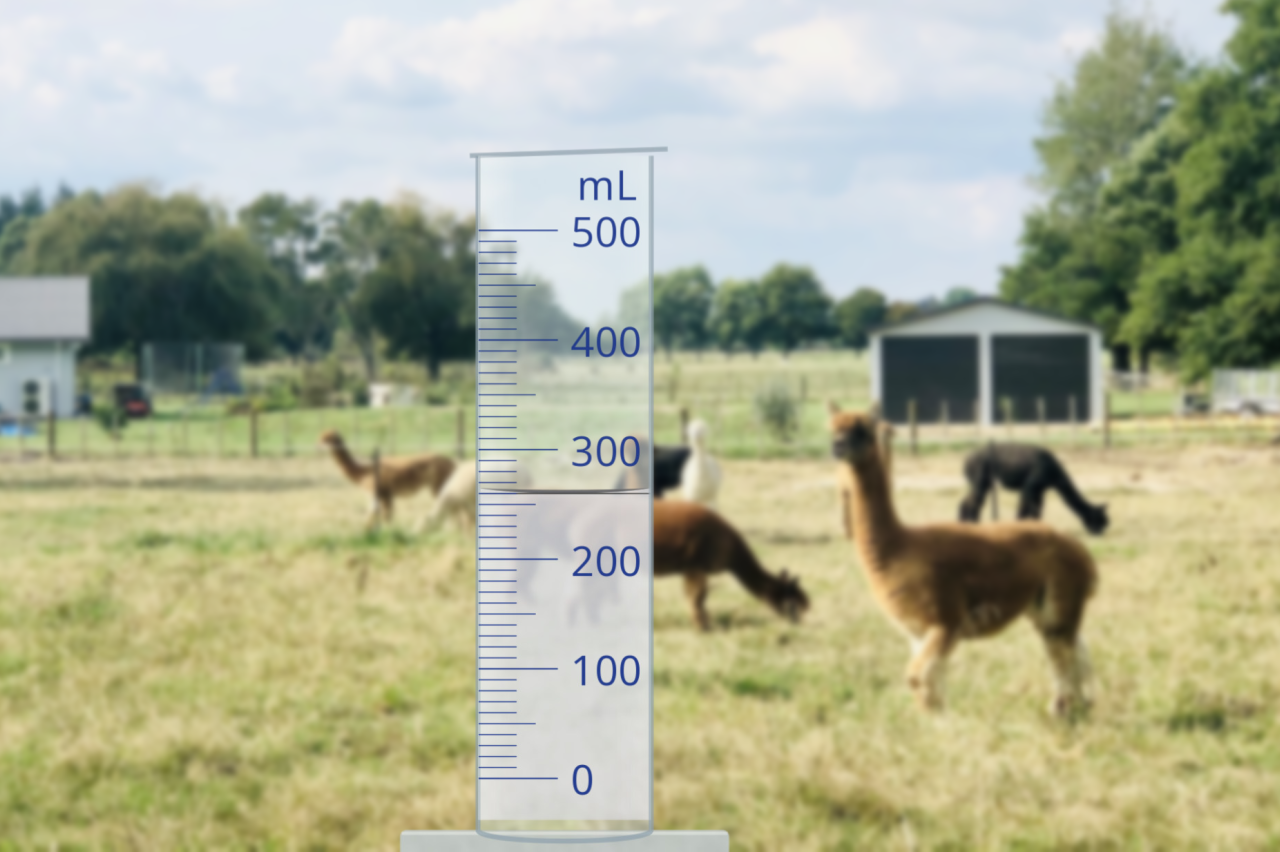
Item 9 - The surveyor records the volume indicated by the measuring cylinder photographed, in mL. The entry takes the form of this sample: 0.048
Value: 260
